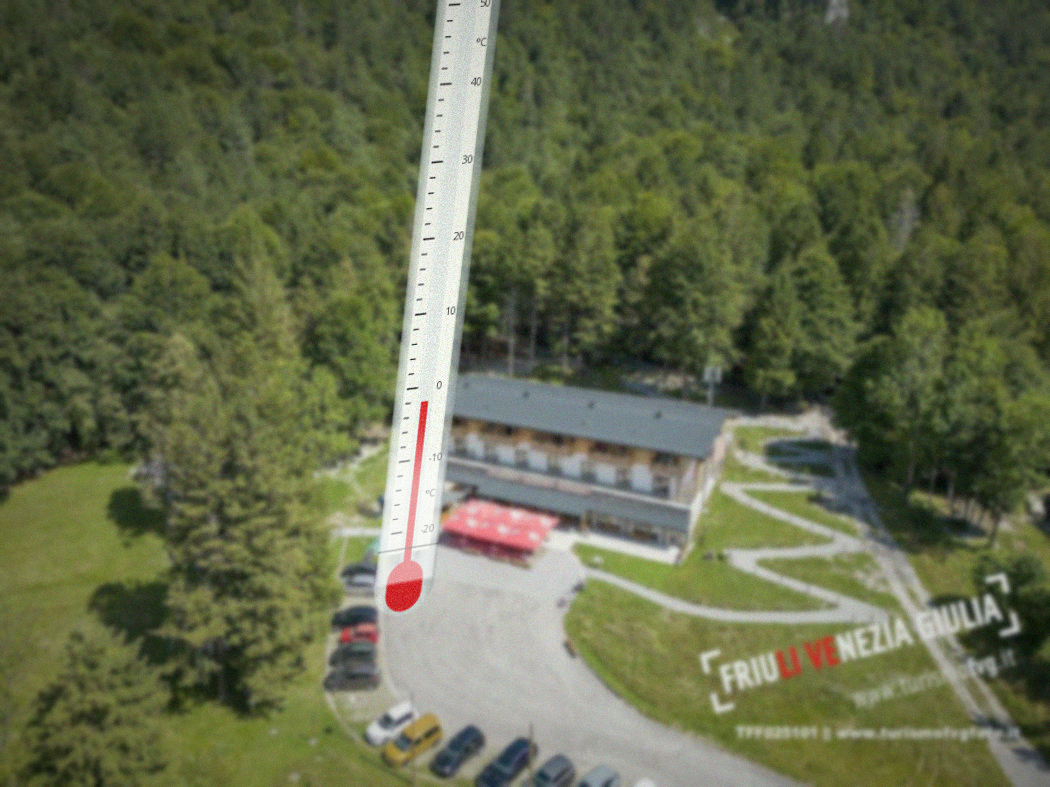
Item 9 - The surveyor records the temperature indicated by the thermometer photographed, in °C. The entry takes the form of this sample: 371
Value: -2
